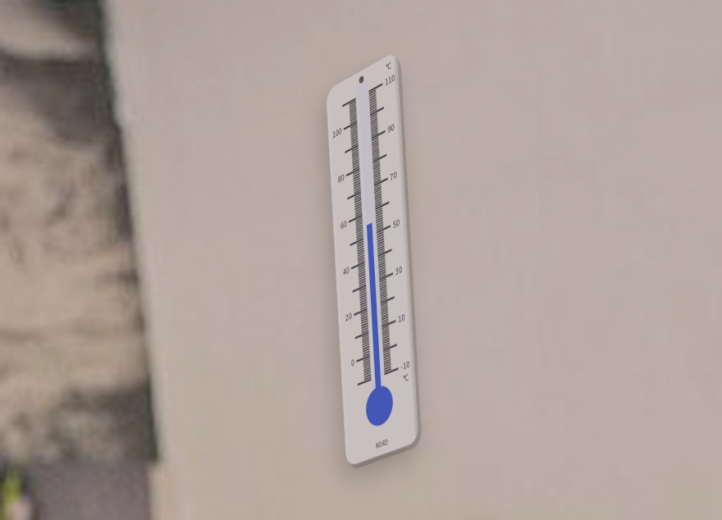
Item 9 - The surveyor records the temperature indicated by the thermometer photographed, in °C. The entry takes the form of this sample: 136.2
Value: 55
